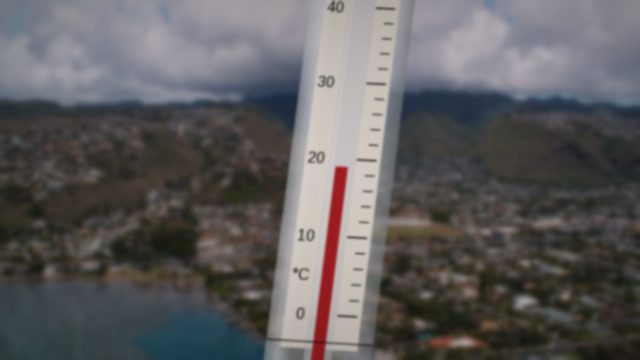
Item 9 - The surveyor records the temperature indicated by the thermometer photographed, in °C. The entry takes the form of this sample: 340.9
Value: 19
